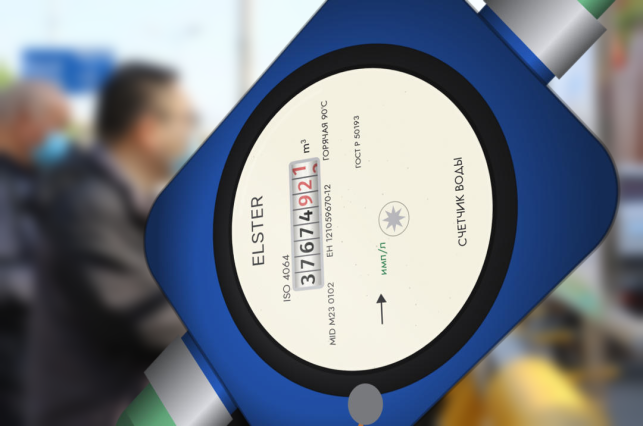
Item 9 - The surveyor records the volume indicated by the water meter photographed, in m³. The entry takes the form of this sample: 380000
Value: 37674.921
